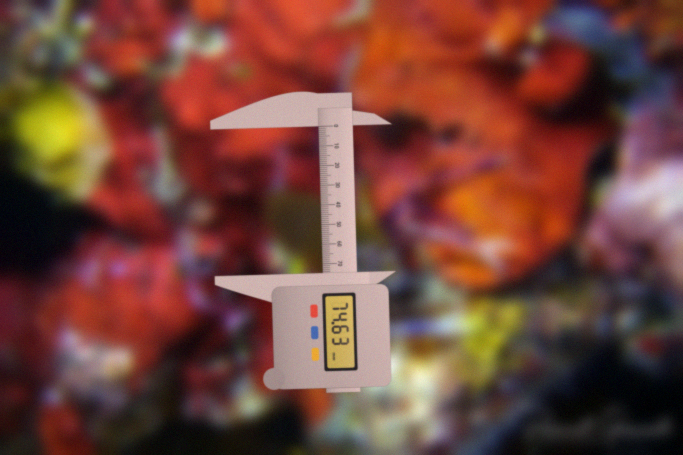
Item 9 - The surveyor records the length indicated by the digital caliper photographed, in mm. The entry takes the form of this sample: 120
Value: 74.63
